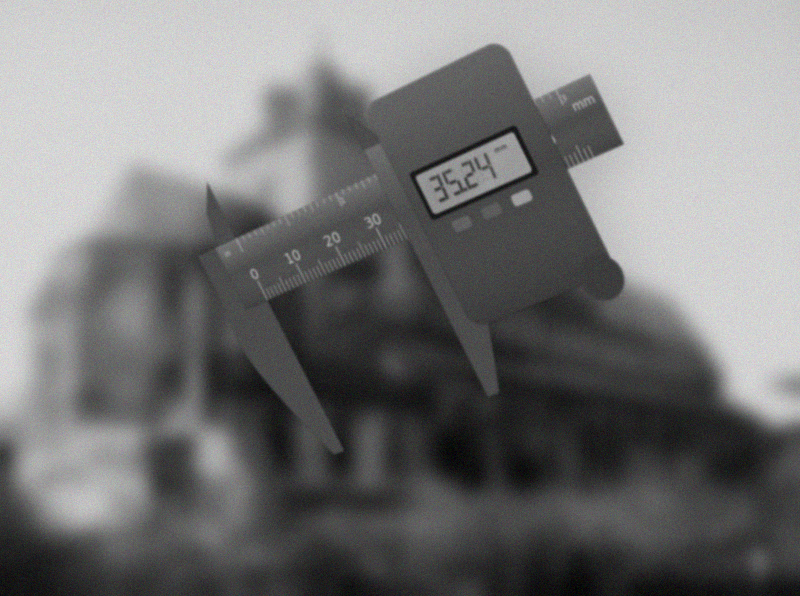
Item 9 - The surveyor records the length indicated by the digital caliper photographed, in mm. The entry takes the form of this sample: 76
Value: 35.24
